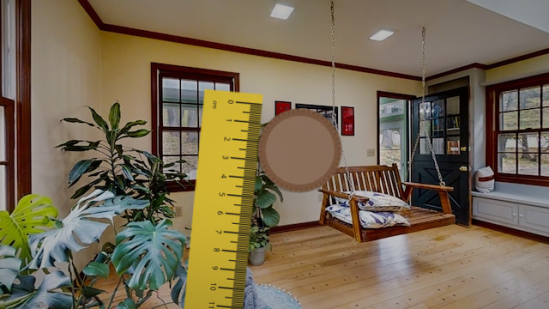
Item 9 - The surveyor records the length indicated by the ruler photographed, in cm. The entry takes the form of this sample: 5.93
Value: 4.5
